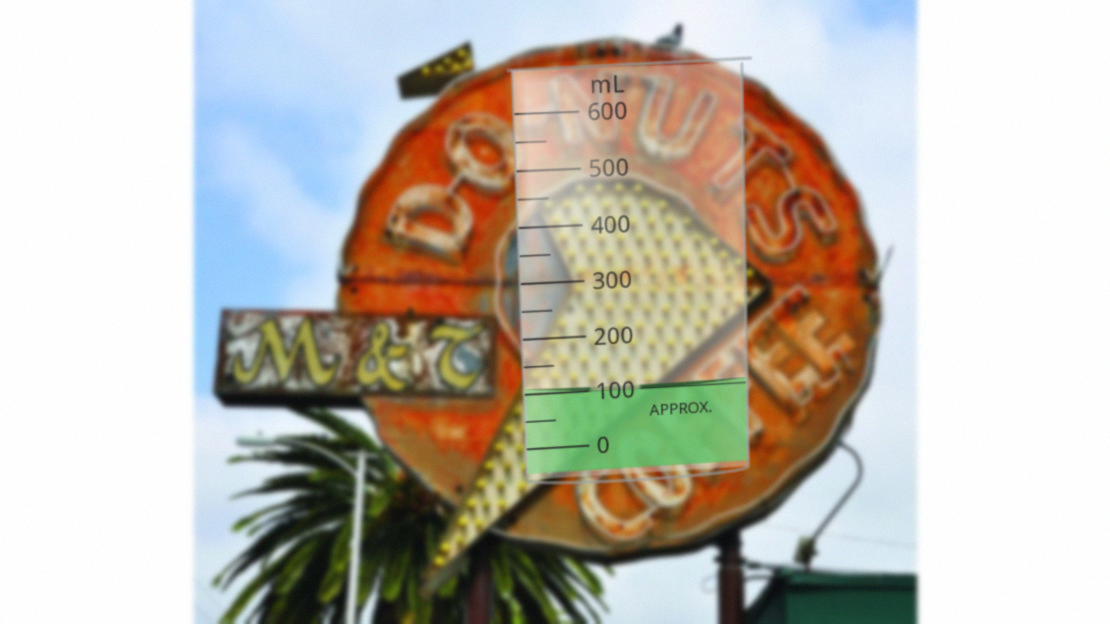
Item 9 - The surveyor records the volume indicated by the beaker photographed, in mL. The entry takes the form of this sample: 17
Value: 100
